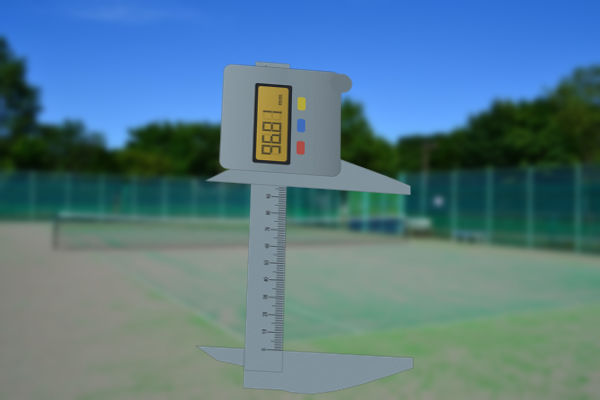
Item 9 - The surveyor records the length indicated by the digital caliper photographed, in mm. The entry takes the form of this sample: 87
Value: 96.81
